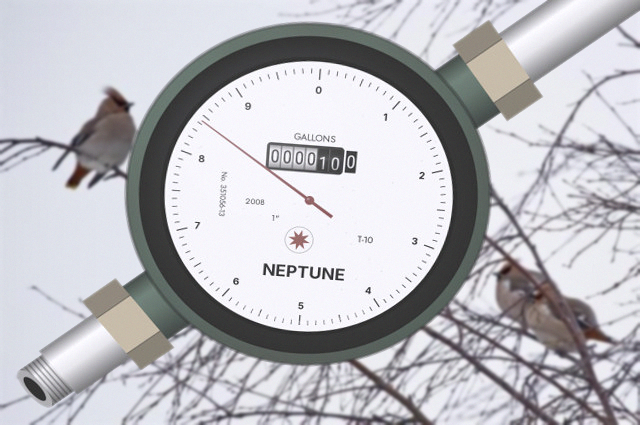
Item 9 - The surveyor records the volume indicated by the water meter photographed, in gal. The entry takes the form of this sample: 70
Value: 98.4
